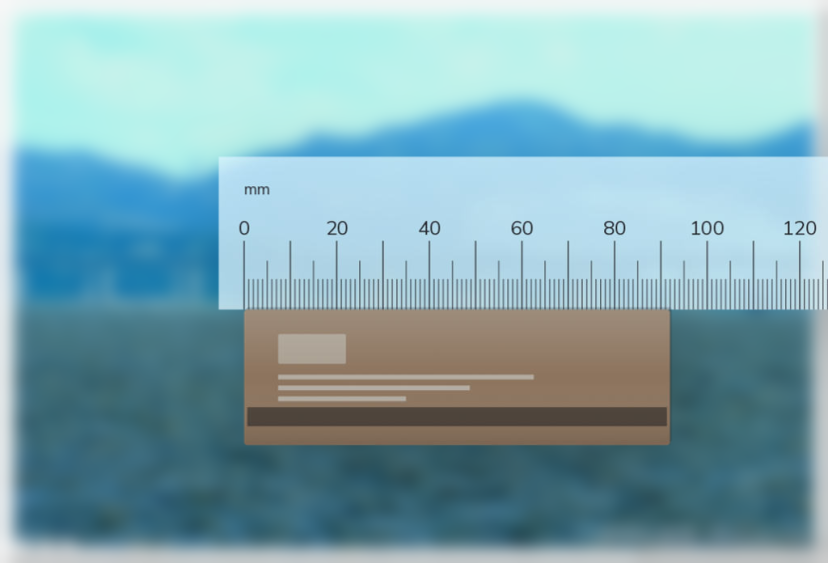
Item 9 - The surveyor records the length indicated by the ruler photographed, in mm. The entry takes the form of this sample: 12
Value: 92
